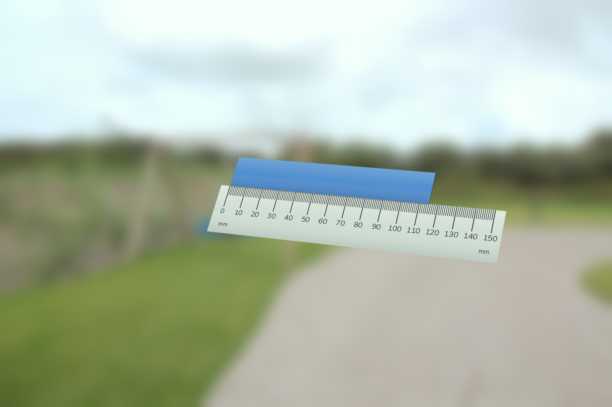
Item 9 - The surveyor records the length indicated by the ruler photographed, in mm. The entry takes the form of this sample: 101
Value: 115
